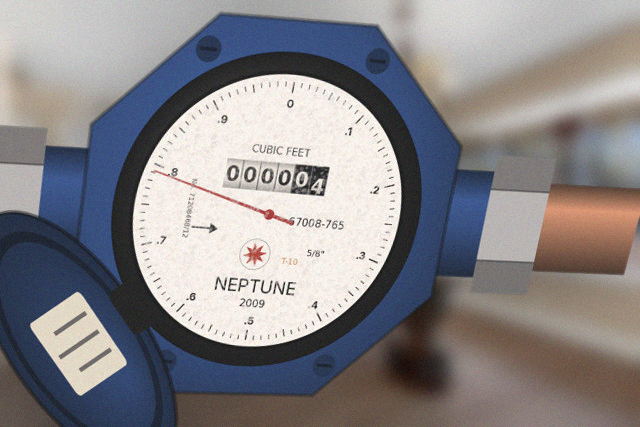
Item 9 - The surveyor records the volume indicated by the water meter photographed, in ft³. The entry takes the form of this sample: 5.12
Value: 3.79
